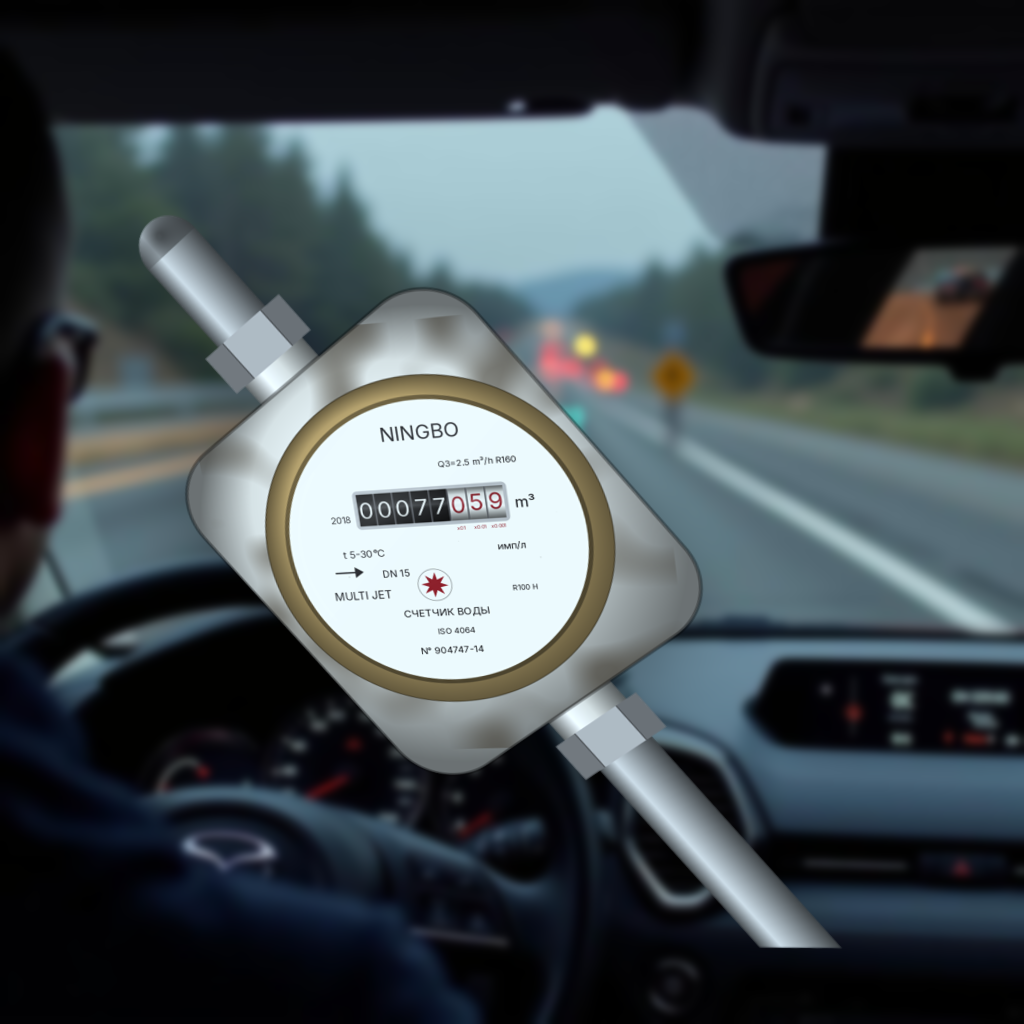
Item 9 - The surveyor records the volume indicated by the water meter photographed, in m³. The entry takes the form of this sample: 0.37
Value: 77.059
